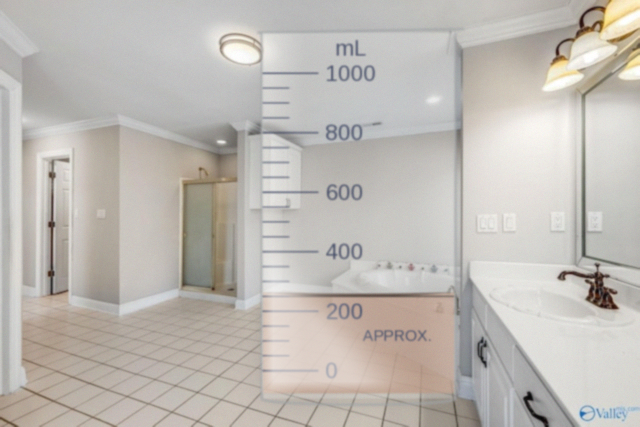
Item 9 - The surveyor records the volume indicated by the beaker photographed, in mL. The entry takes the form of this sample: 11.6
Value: 250
